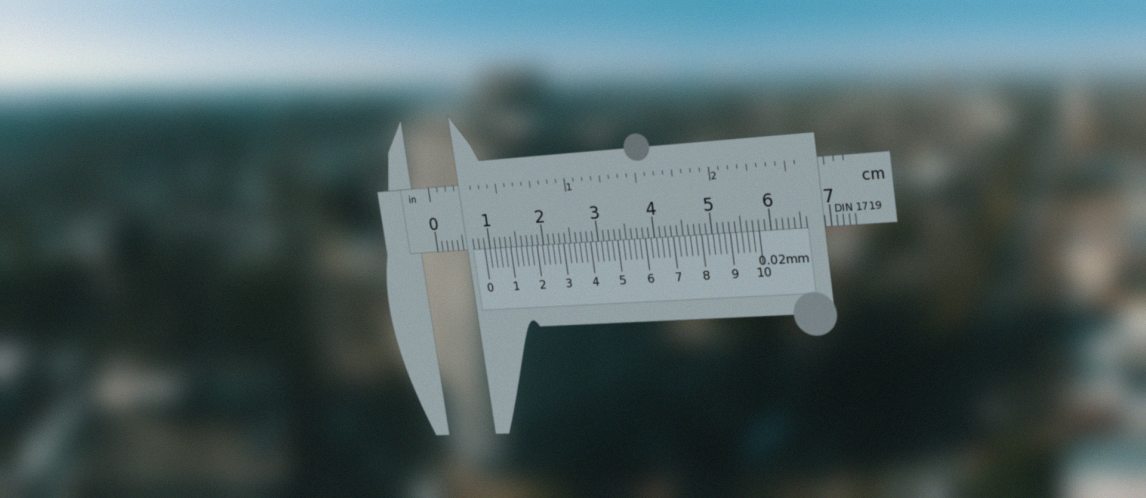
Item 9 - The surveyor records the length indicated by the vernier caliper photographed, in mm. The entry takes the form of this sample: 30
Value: 9.0
